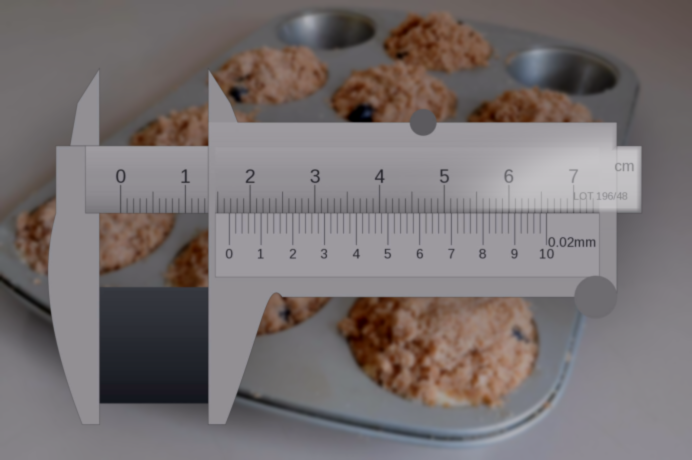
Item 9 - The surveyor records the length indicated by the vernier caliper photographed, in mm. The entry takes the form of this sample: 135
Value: 16.8
